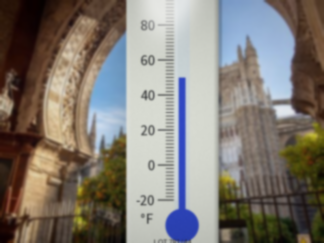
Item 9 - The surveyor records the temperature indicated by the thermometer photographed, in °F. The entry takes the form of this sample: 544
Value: 50
